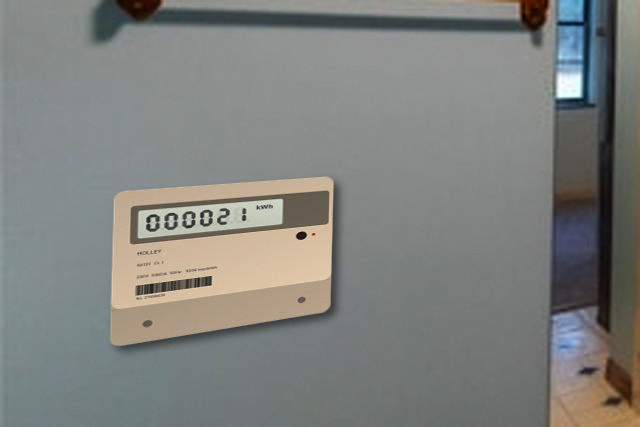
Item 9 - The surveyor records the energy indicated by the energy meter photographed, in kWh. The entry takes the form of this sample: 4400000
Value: 21
